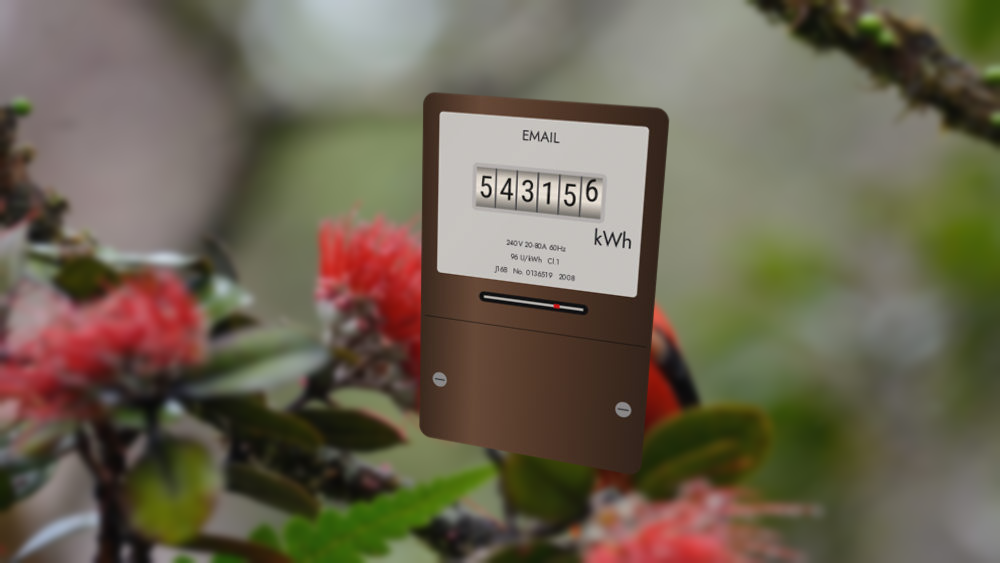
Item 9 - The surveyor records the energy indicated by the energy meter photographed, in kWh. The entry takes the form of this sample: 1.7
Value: 543156
